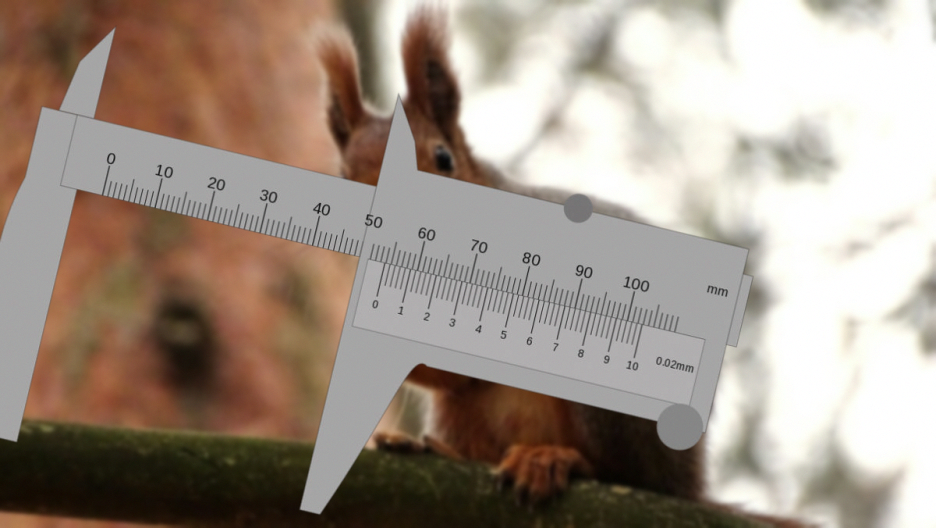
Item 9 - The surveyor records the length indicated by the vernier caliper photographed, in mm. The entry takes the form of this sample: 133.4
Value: 53.8
